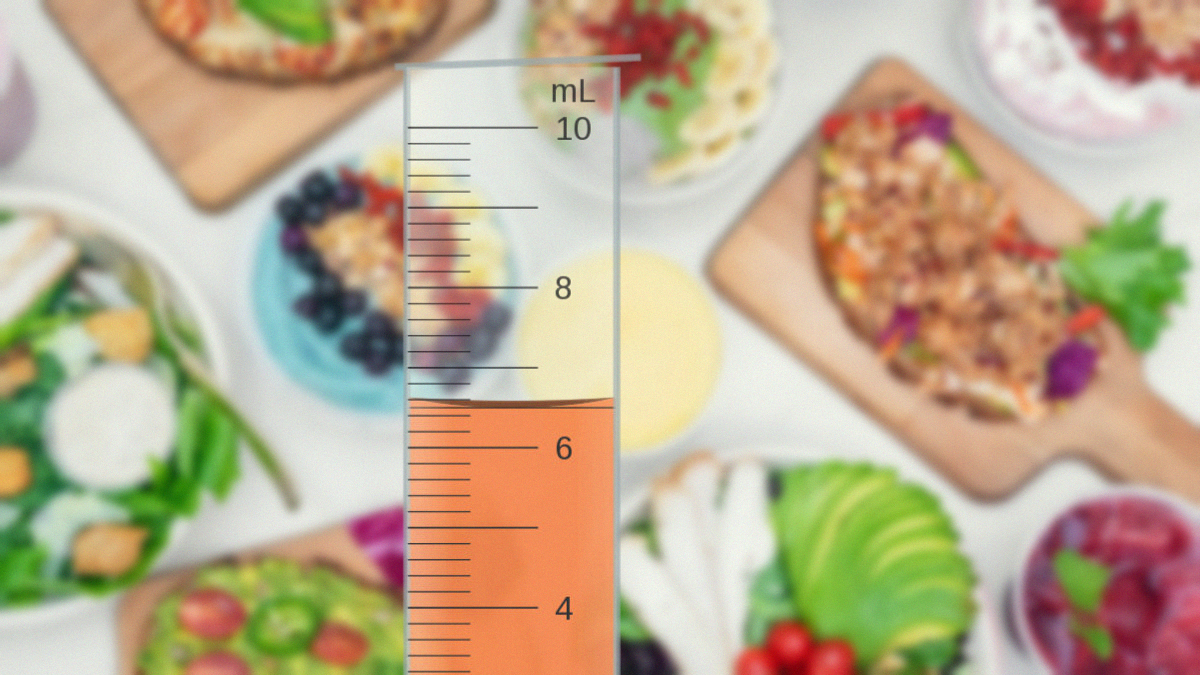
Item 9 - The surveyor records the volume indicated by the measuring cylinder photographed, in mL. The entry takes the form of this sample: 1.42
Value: 6.5
